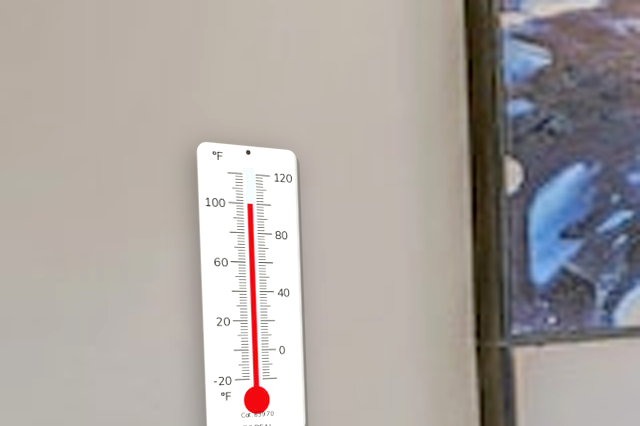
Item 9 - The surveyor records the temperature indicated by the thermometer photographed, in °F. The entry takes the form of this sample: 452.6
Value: 100
